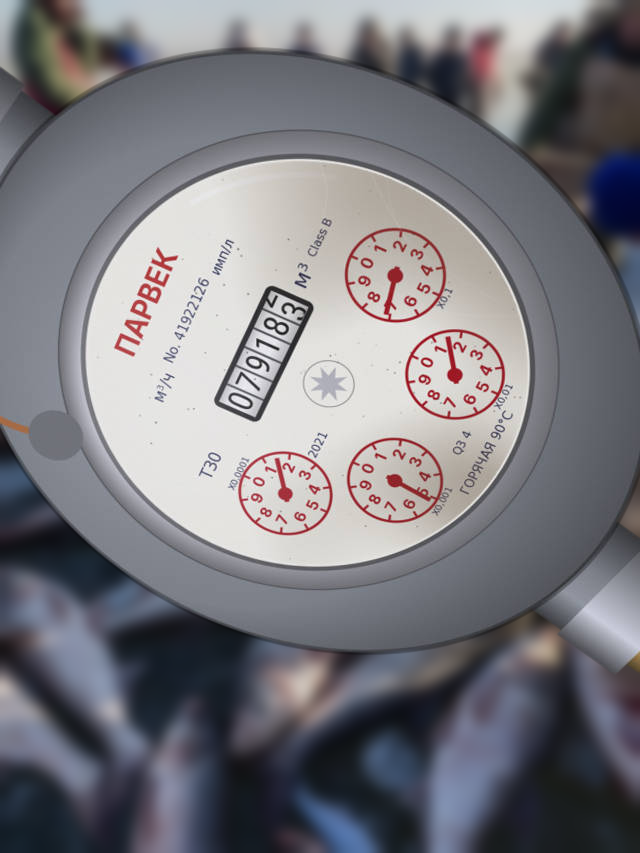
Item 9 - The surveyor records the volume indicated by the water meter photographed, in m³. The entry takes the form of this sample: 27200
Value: 79182.7151
